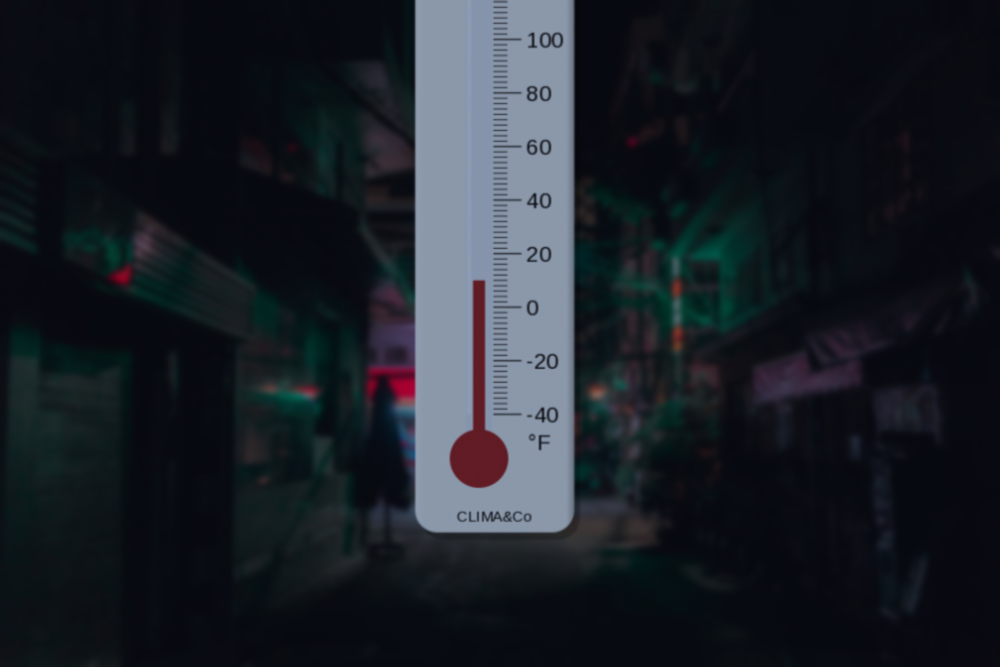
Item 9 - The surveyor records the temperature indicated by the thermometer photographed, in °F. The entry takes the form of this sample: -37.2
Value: 10
